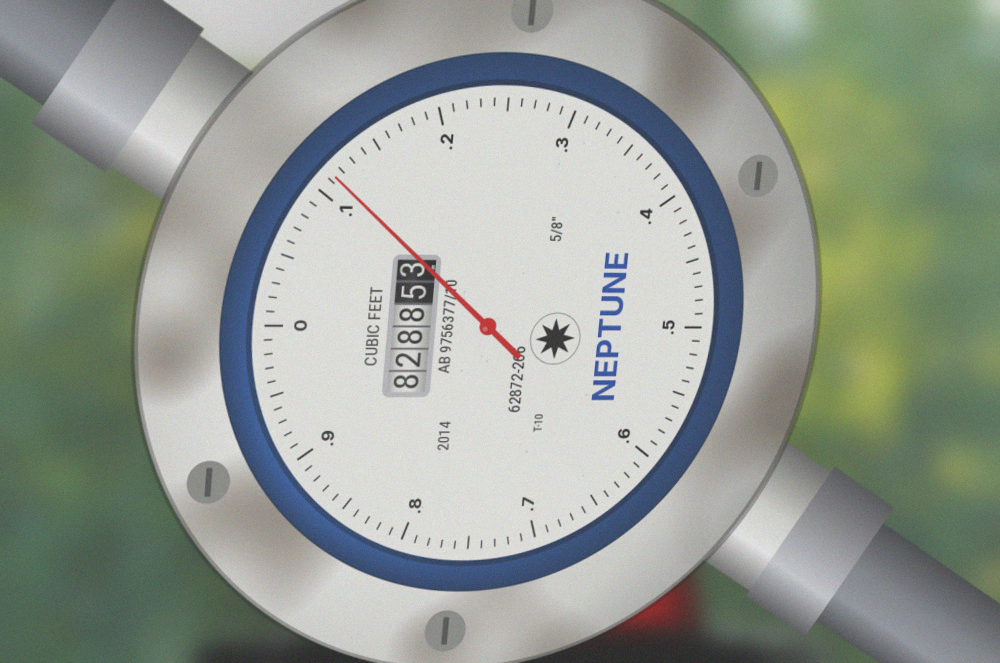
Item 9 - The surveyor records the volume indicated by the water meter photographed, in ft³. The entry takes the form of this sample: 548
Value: 828853.11
